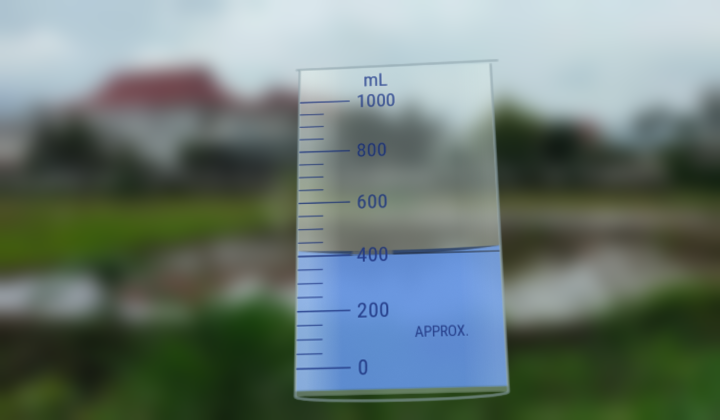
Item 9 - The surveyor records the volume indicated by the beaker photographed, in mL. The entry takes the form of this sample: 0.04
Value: 400
